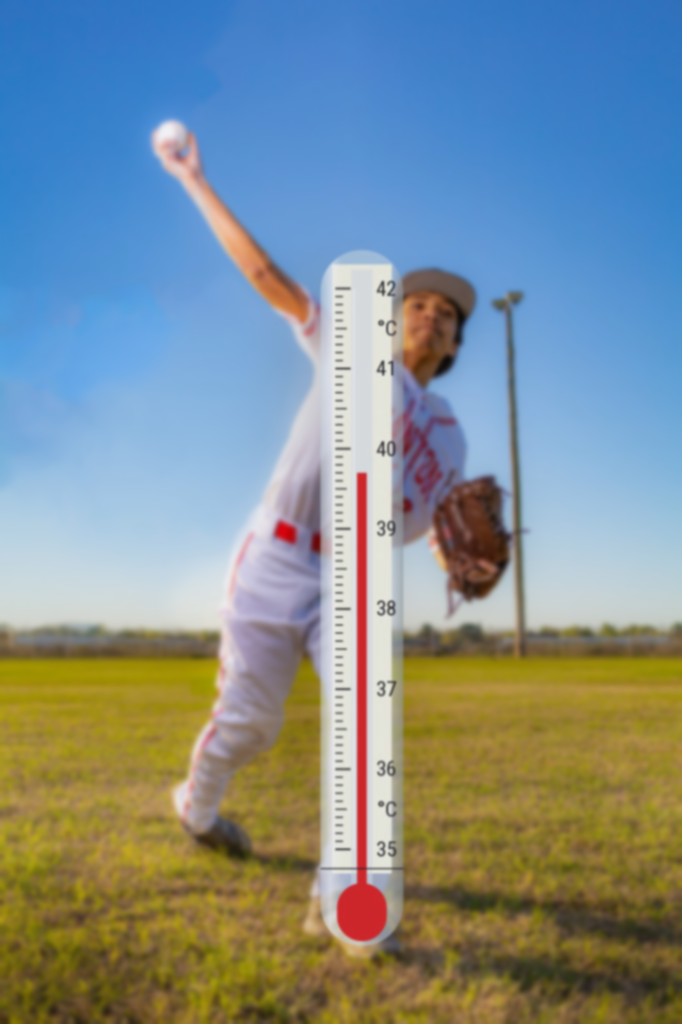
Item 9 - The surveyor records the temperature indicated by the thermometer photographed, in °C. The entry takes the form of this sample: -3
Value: 39.7
